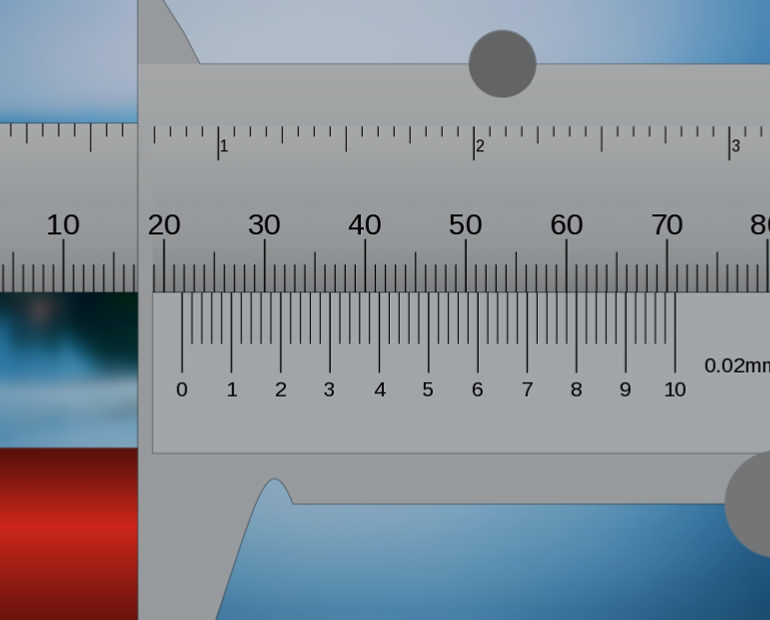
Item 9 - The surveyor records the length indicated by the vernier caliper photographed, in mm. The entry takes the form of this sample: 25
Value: 21.8
